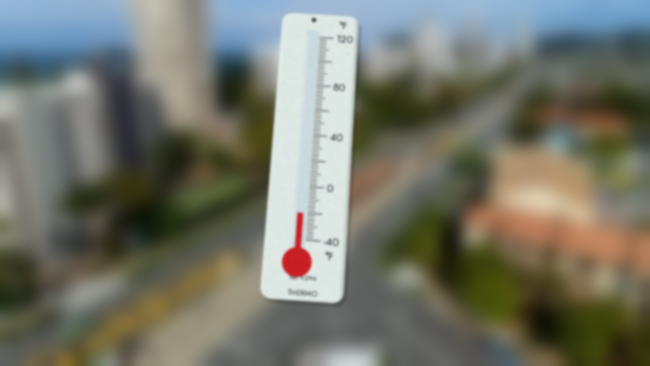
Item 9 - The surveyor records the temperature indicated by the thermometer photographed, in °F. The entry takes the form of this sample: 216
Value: -20
